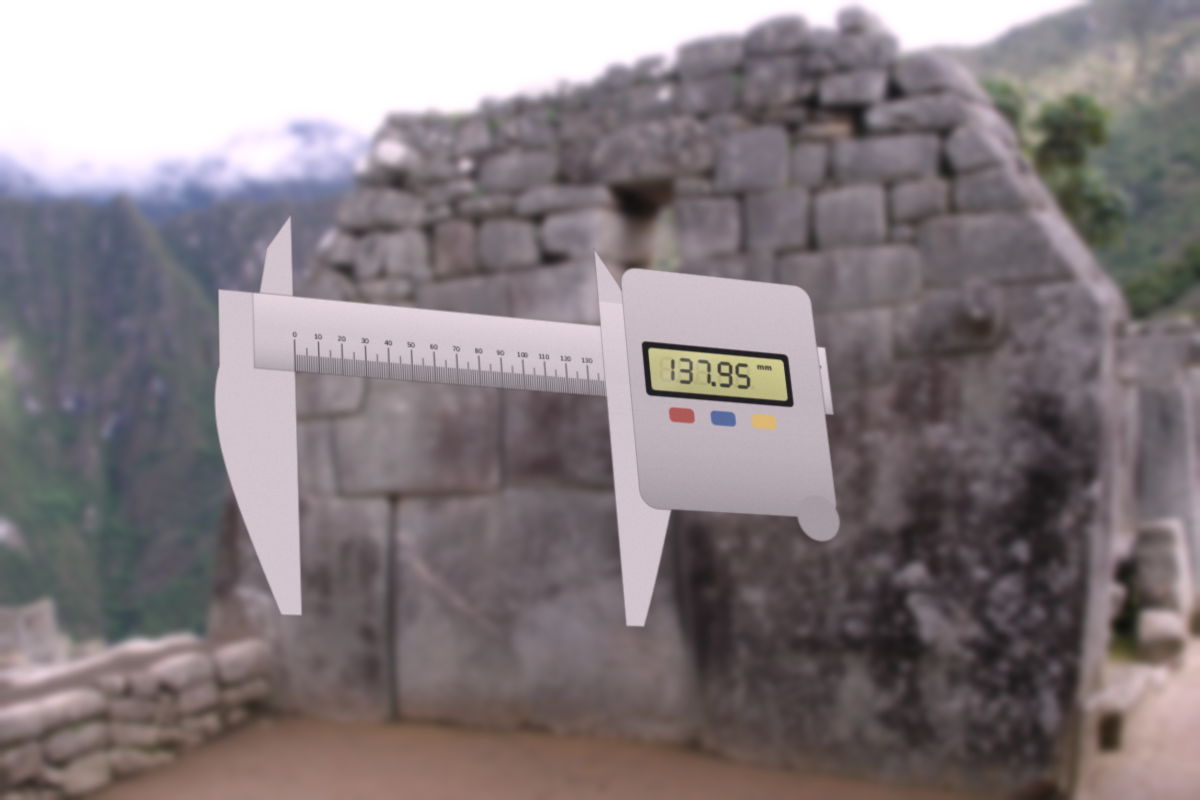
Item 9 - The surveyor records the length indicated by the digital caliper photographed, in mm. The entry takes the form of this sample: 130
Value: 137.95
